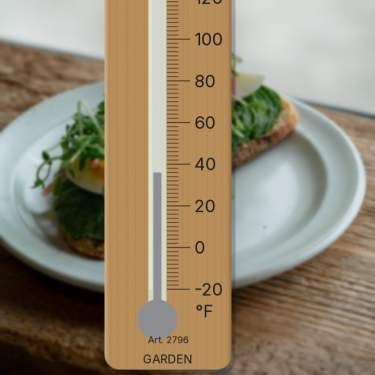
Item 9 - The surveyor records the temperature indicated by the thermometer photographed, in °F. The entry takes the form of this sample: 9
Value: 36
